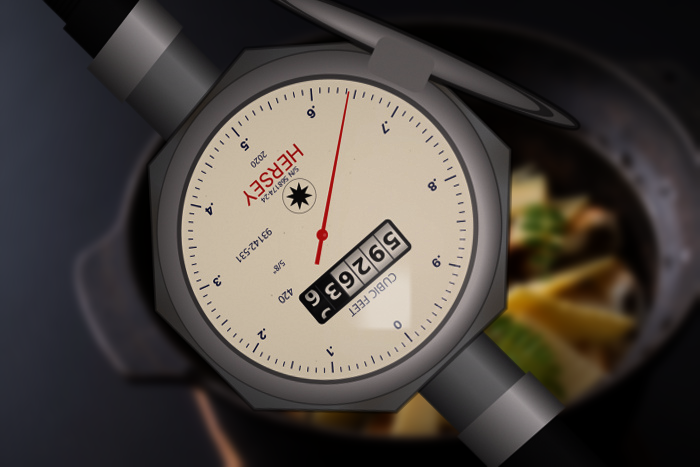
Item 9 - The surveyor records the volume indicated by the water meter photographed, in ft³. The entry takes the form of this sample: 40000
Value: 592635.64
